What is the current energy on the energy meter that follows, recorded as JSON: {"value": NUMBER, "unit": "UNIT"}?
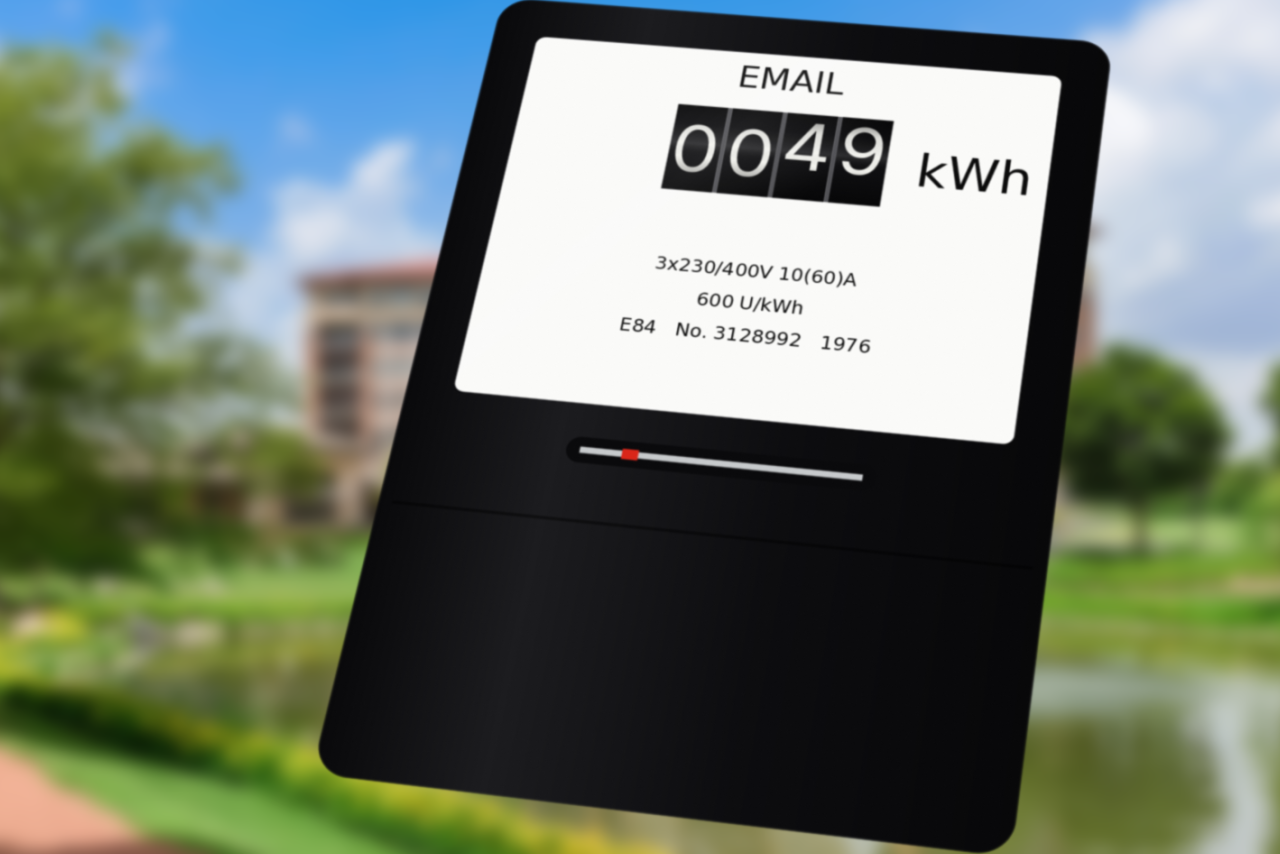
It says {"value": 49, "unit": "kWh"}
